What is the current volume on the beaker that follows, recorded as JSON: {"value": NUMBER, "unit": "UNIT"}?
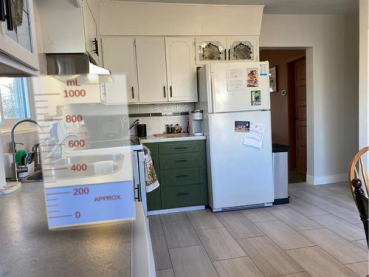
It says {"value": 250, "unit": "mL"}
